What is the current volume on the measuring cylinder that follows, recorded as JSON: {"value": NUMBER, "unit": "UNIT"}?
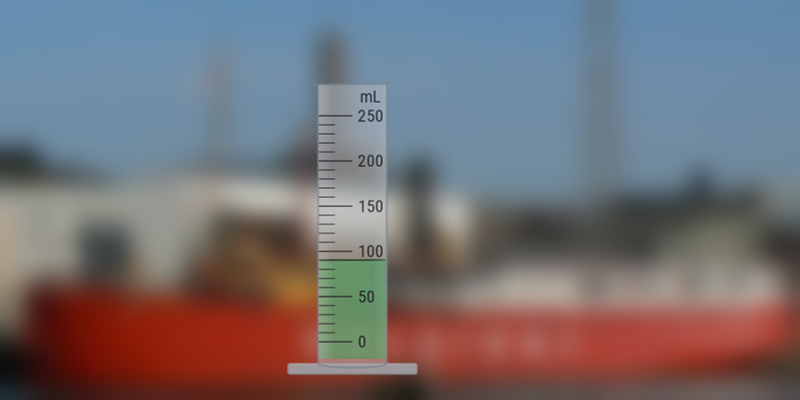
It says {"value": 90, "unit": "mL"}
